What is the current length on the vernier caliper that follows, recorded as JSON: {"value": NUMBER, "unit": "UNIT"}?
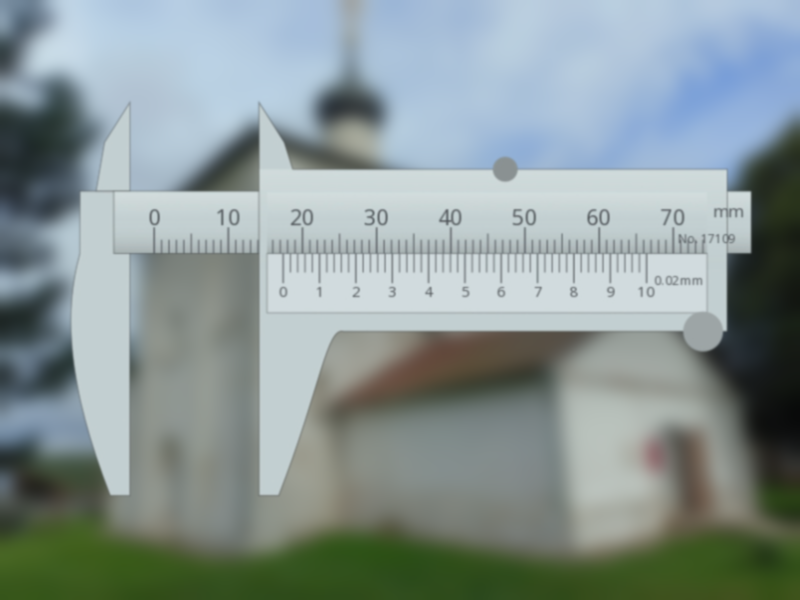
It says {"value": 17.4, "unit": "mm"}
